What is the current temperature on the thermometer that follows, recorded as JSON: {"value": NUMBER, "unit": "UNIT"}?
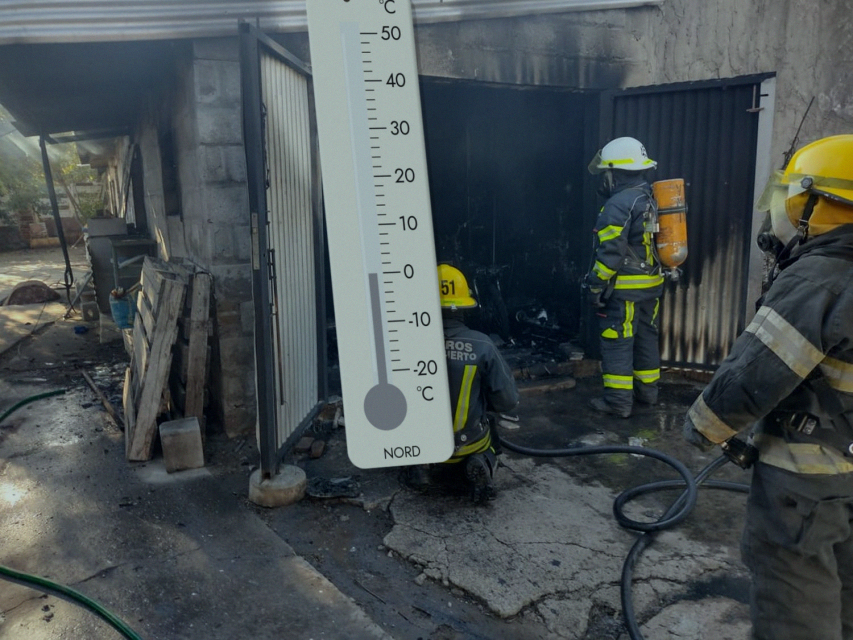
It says {"value": 0, "unit": "°C"}
